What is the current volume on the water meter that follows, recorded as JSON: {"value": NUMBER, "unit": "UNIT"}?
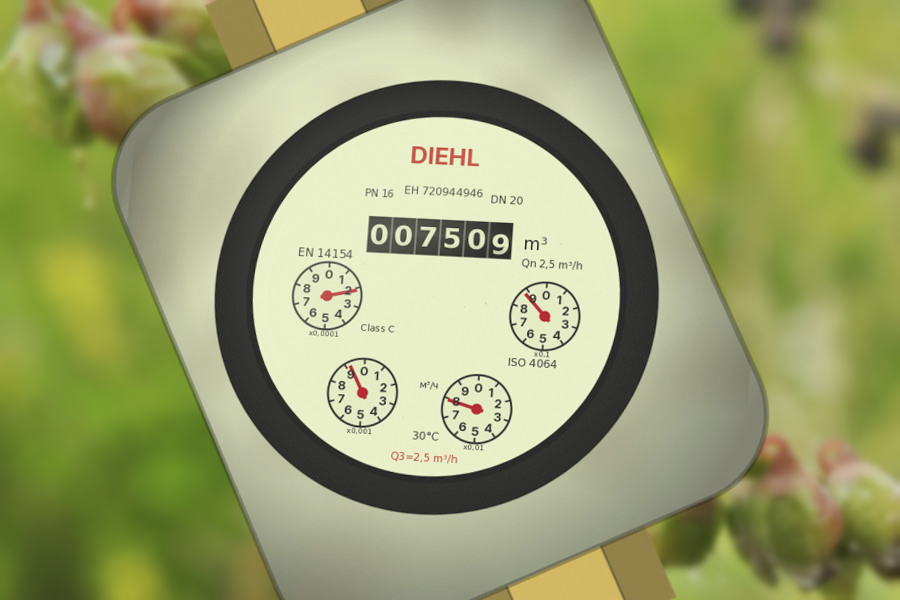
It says {"value": 7508.8792, "unit": "m³"}
